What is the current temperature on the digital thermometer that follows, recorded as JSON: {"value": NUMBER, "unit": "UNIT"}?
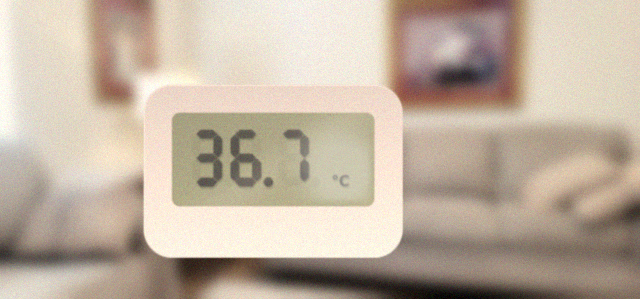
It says {"value": 36.7, "unit": "°C"}
